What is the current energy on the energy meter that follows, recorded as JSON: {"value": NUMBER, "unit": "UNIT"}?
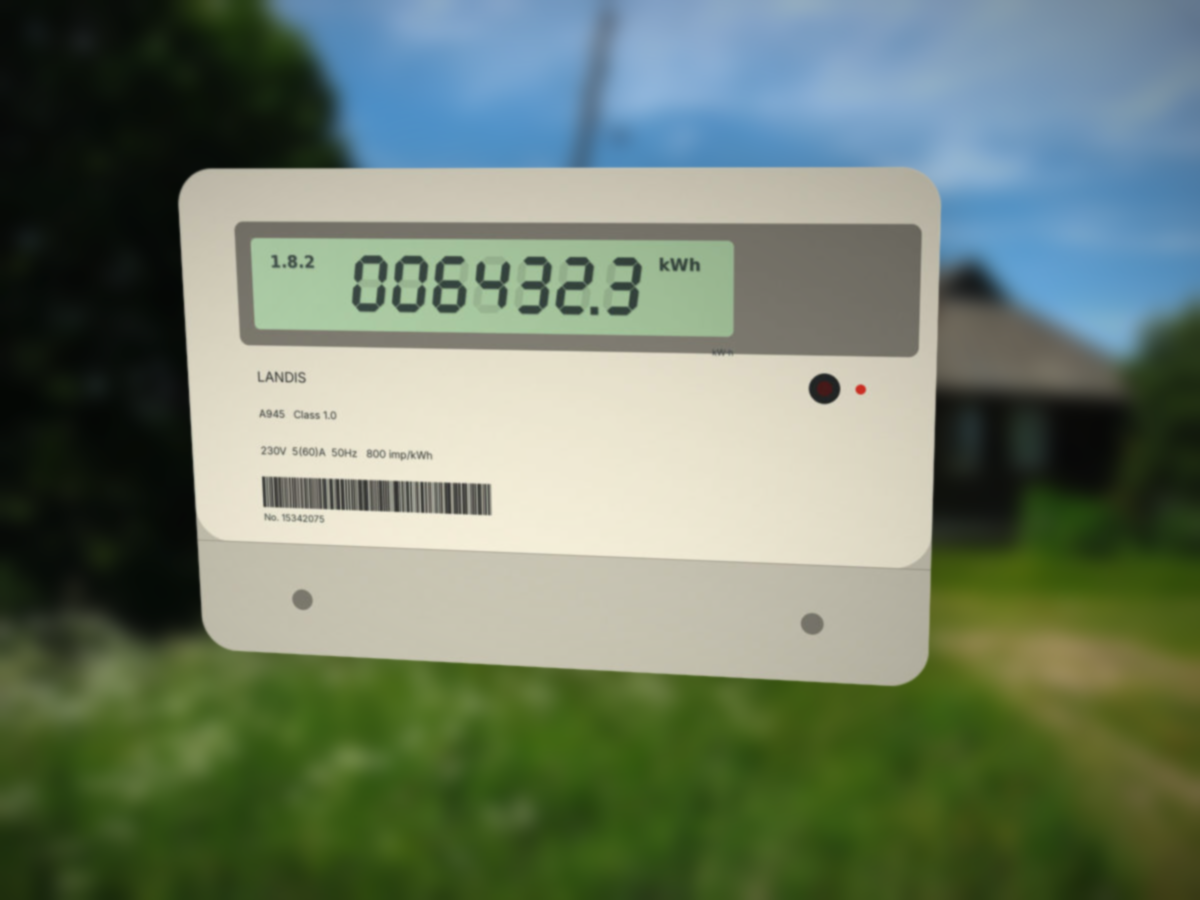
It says {"value": 6432.3, "unit": "kWh"}
